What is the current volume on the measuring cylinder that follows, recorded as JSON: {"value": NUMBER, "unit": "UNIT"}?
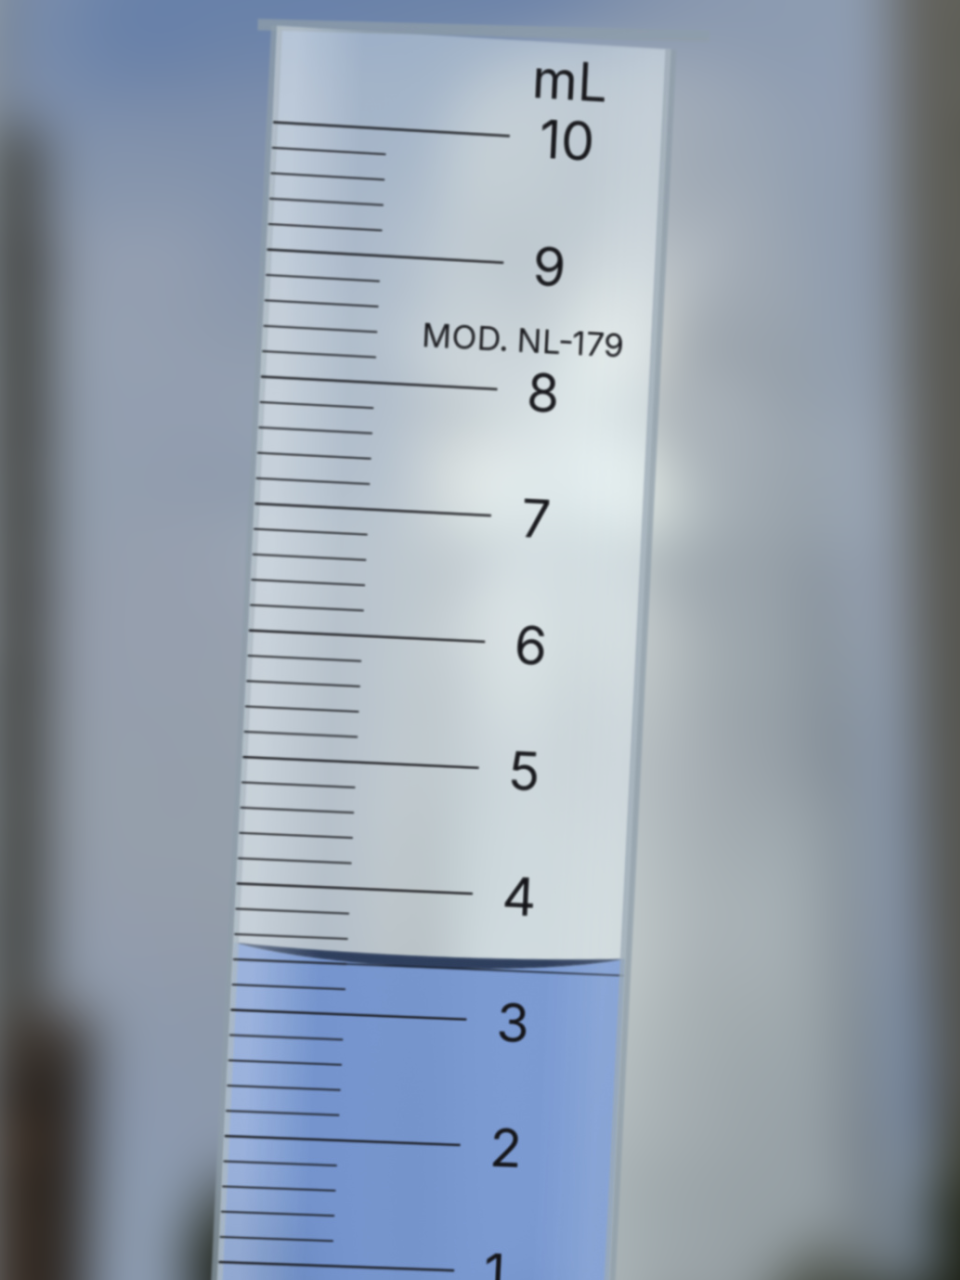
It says {"value": 3.4, "unit": "mL"}
